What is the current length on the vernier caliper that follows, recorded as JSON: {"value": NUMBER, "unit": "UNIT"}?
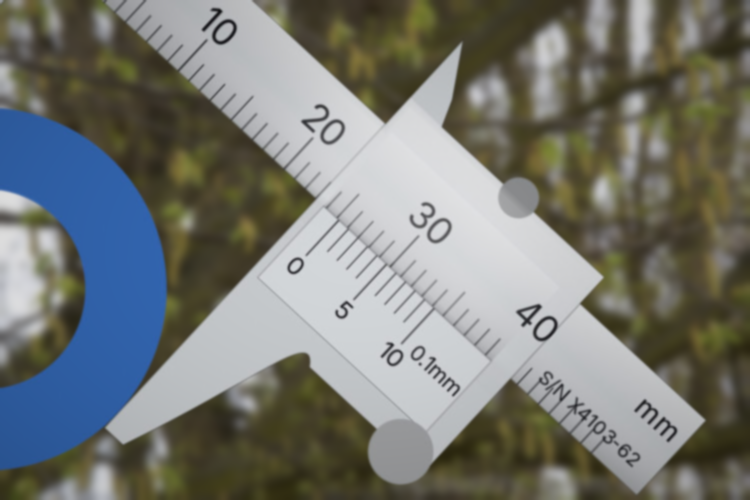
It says {"value": 25.2, "unit": "mm"}
